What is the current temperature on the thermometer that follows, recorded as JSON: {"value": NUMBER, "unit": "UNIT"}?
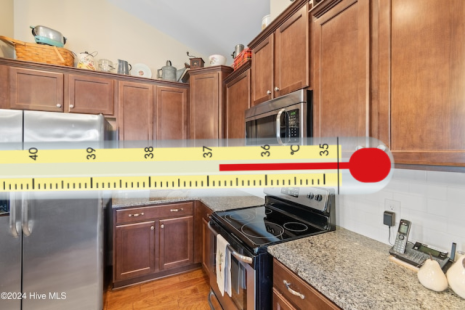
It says {"value": 36.8, "unit": "°C"}
